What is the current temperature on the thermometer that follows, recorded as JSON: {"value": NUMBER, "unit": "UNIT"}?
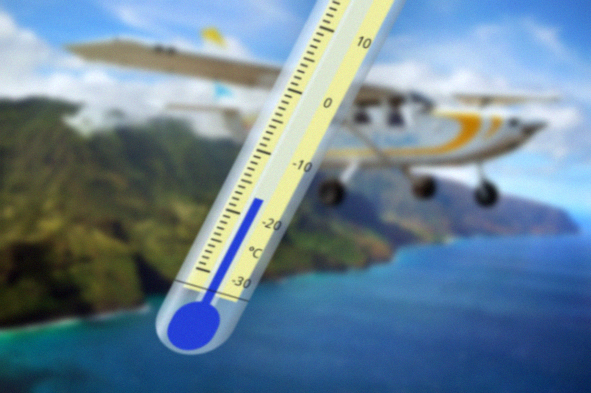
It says {"value": -17, "unit": "°C"}
